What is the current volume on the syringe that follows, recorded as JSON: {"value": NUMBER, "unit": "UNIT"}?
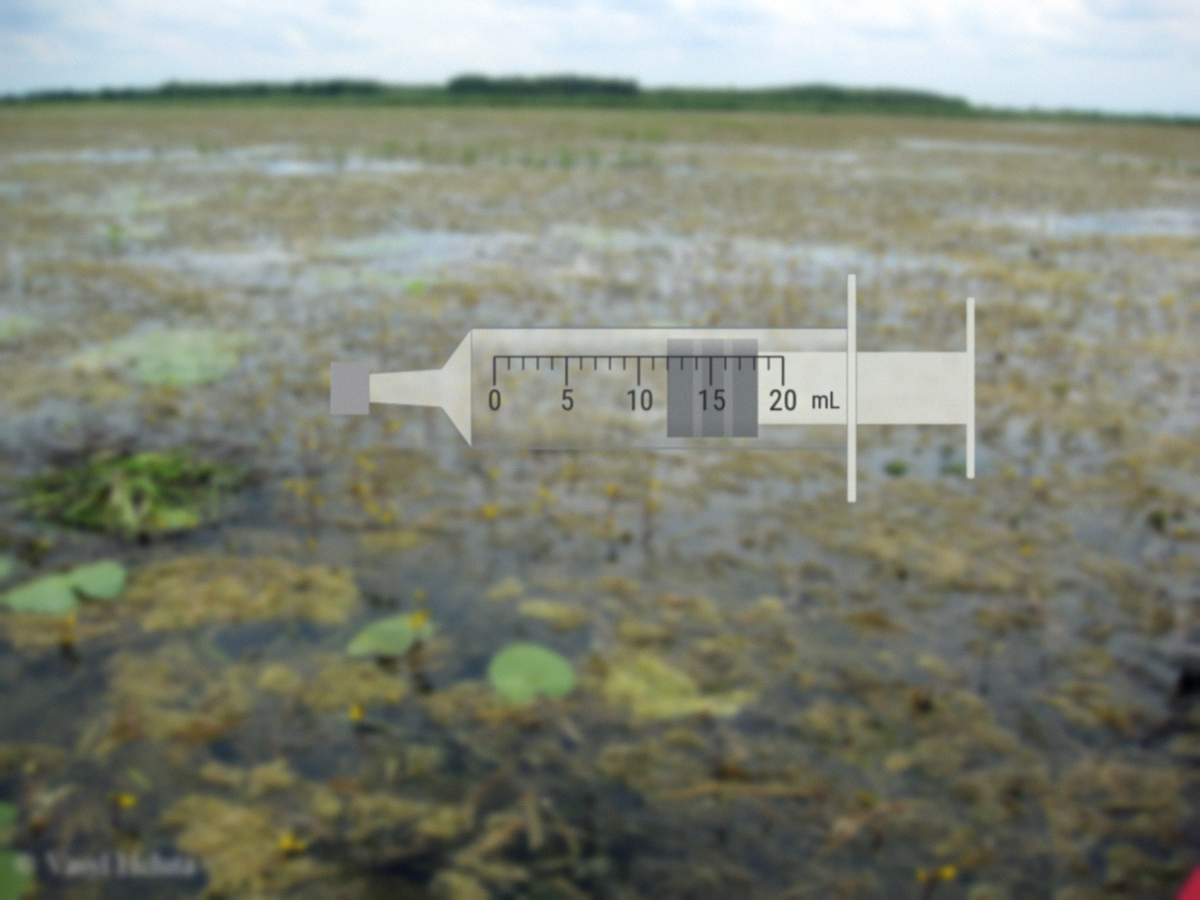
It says {"value": 12, "unit": "mL"}
